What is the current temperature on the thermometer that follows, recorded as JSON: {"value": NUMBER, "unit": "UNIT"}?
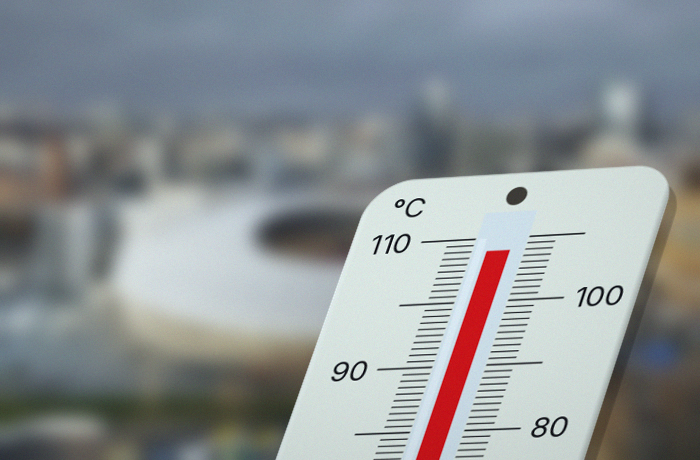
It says {"value": 108, "unit": "°C"}
